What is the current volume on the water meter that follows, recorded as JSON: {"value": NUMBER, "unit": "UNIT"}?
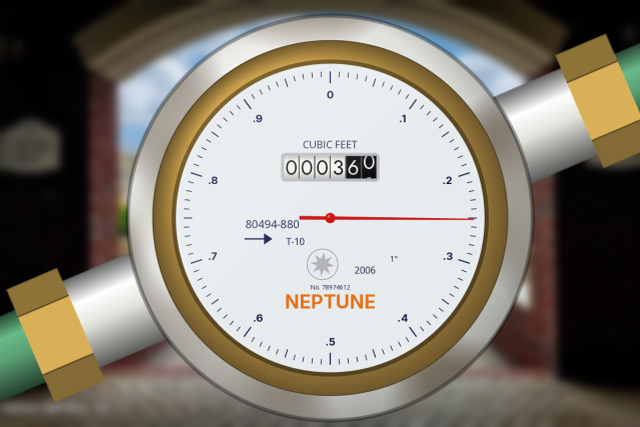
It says {"value": 360.25, "unit": "ft³"}
